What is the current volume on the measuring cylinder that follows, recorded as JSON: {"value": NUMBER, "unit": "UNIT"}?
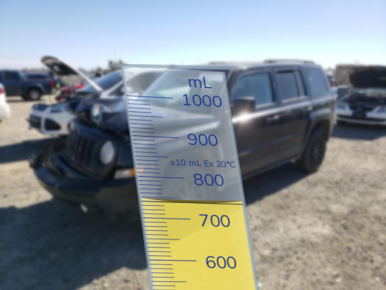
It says {"value": 740, "unit": "mL"}
